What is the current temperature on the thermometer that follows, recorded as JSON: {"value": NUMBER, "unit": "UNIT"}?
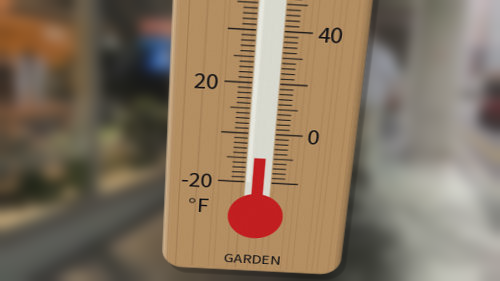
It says {"value": -10, "unit": "°F"}
